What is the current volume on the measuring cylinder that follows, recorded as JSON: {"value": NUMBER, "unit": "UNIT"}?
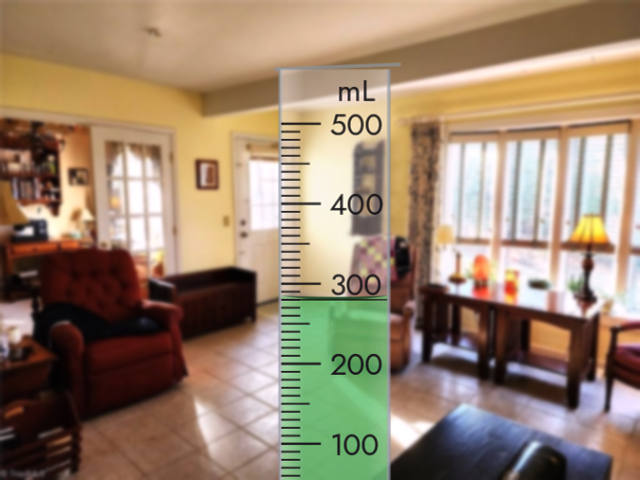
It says {"value": 280, "unit": "mL"}
